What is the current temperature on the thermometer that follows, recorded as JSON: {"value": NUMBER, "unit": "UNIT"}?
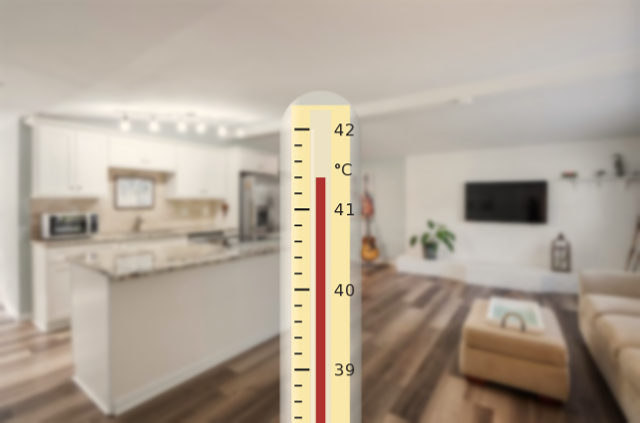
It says {"value": 41.4, "unit": "°C"}
